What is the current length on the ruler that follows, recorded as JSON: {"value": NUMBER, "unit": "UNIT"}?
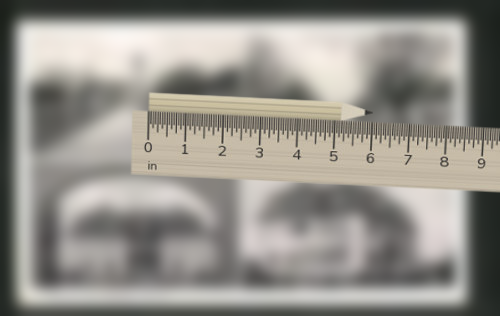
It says {"value": 6, "unit": "in"}
